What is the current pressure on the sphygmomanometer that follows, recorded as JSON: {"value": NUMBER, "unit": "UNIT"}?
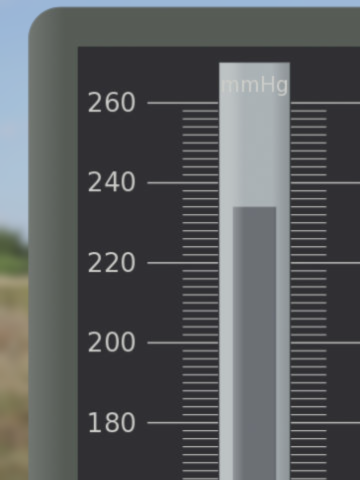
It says {"value": 234, "unit": "mmHg"}
